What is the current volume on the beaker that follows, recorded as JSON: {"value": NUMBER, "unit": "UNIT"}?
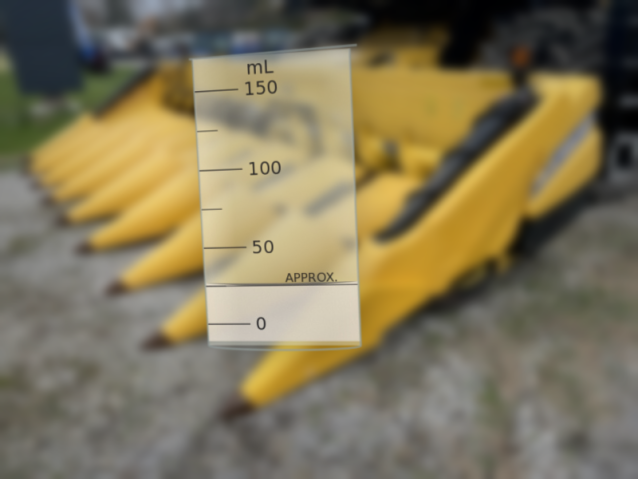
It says {"value": 25, "unit": "mL"}
